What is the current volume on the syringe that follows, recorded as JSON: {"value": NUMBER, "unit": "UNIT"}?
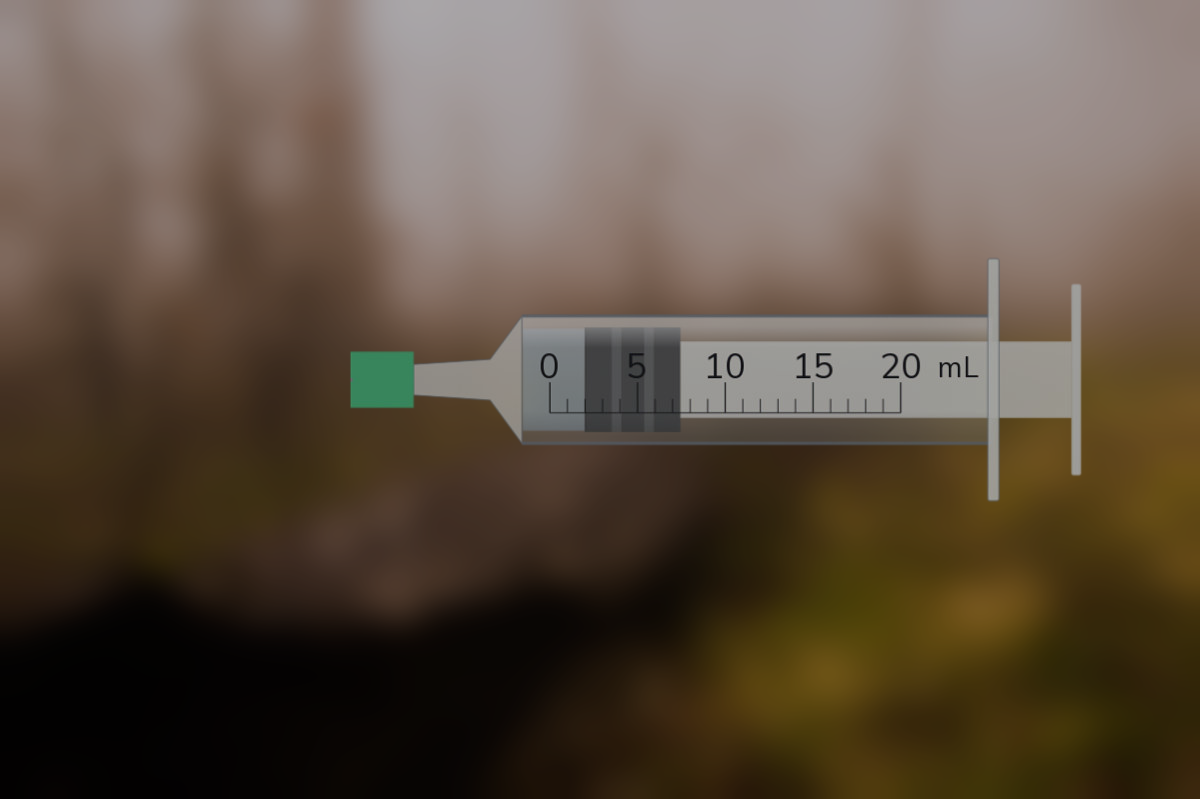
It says {"value": 2, "unit": "mL"}
